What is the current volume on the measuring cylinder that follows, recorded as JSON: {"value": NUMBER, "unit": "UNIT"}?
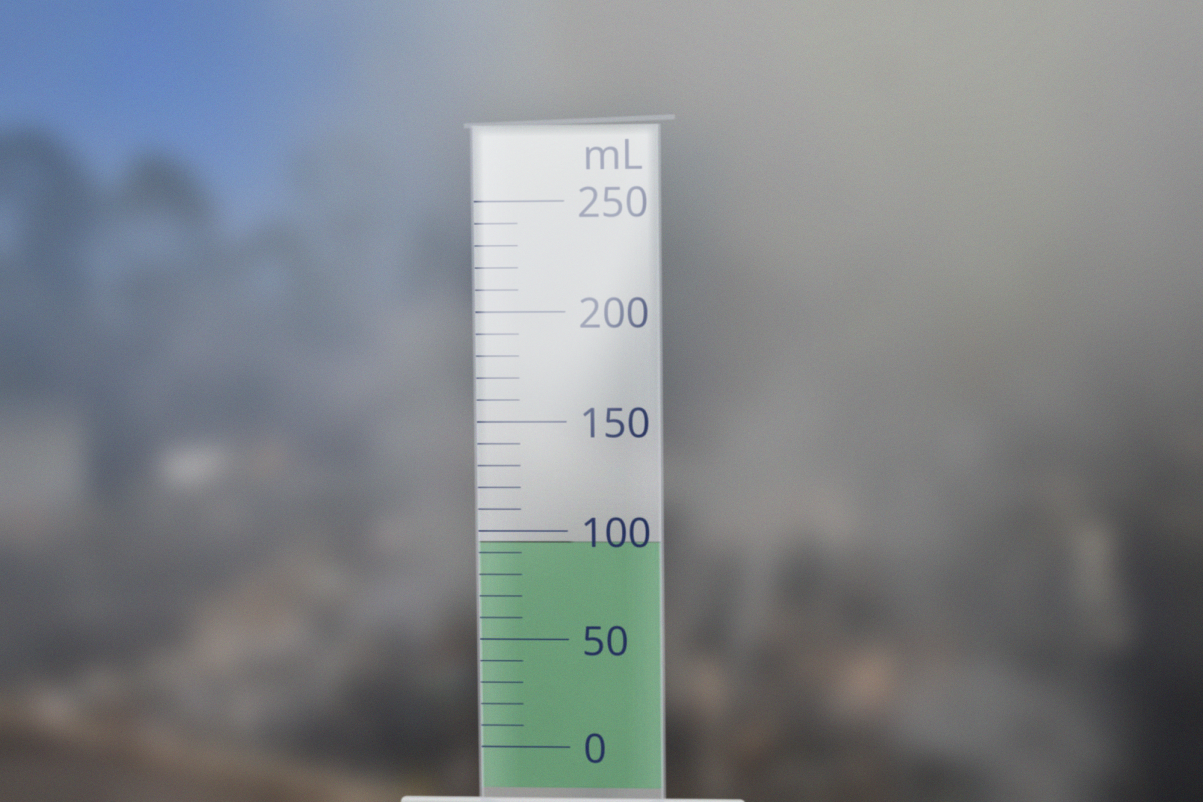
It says {"value": 95, "unit": "mL"}
